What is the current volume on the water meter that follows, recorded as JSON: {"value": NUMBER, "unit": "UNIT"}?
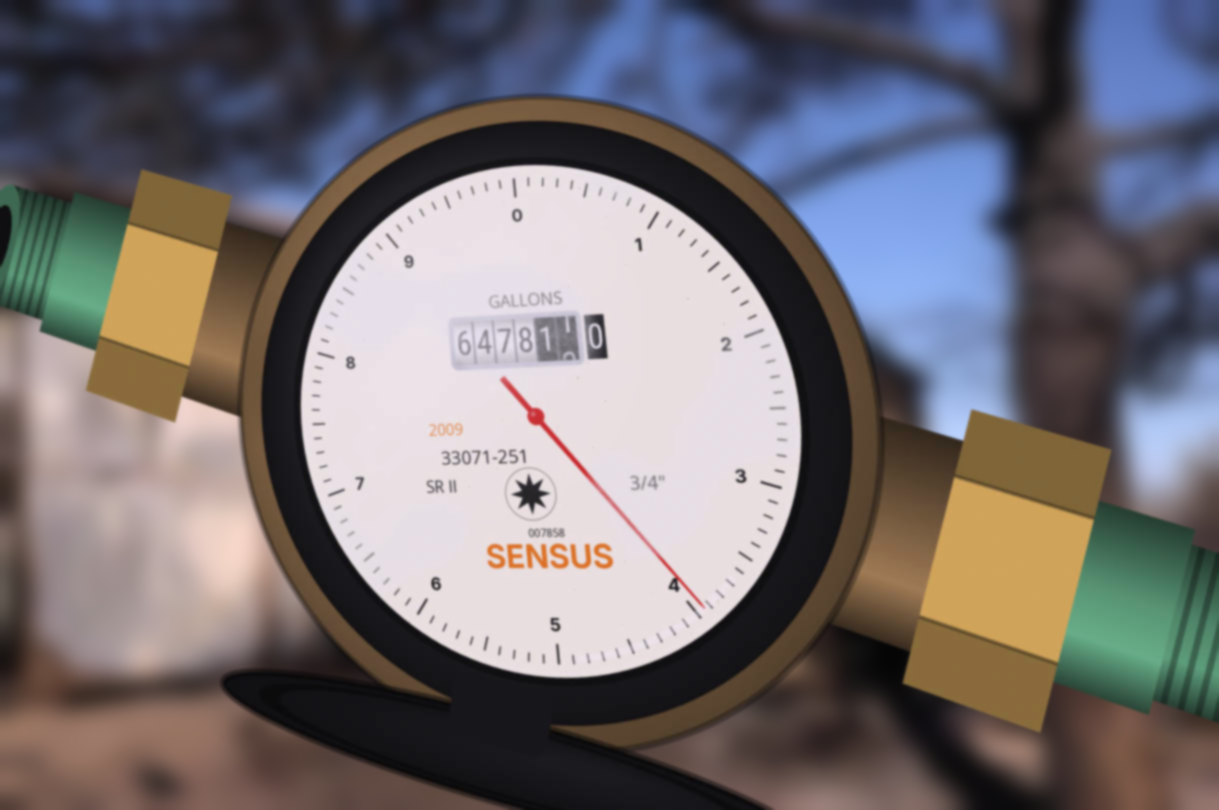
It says {"value": 6478113.9, "unit": "gal"}
